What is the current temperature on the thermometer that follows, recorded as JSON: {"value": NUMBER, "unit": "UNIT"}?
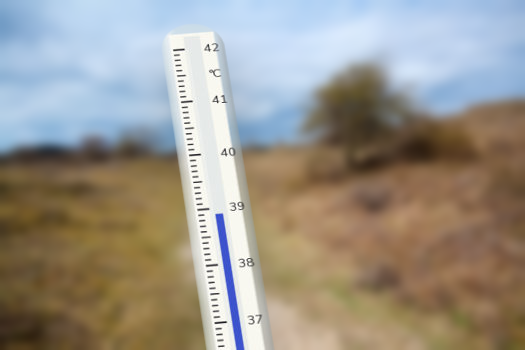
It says {"value": 38.9, "unit": "°C"}
